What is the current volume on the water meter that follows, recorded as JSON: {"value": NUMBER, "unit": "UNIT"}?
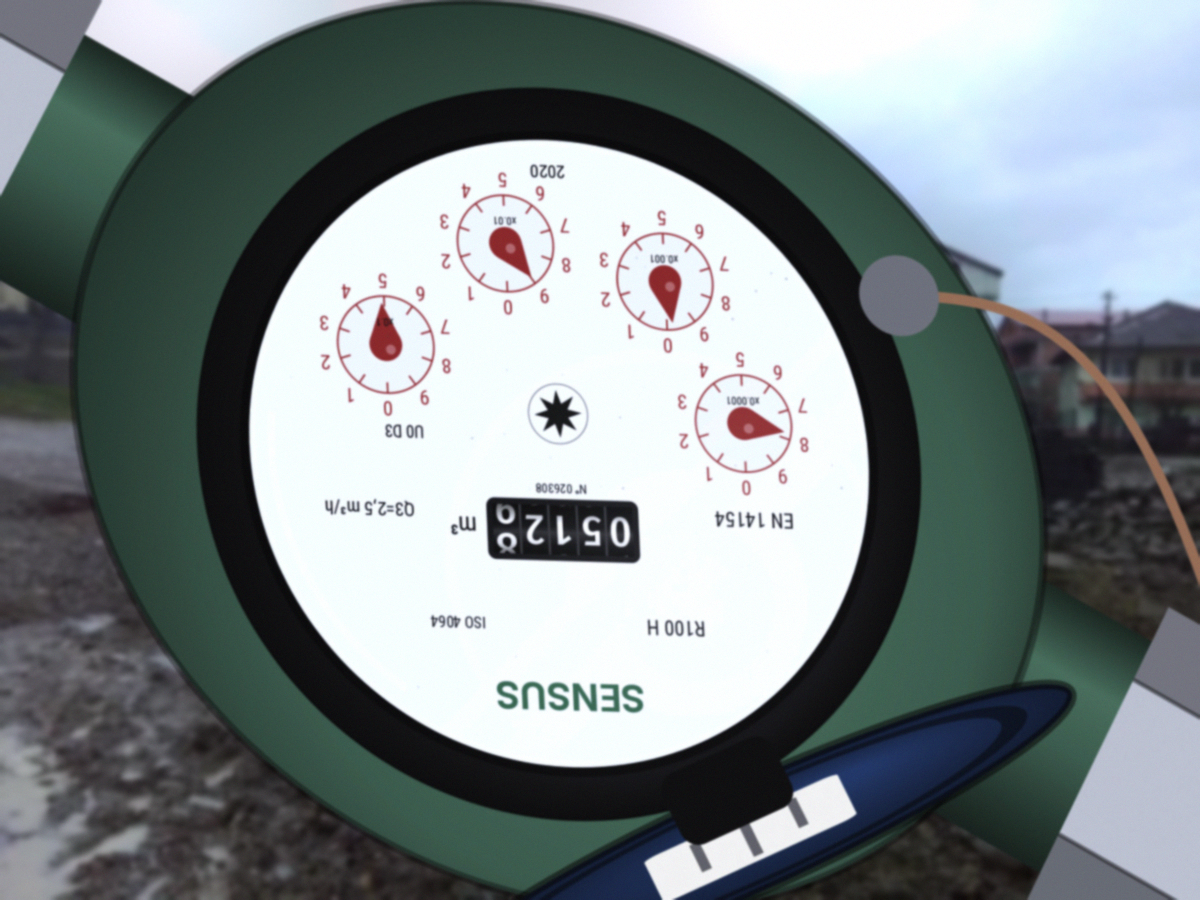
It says {"value": 5128.4897, "unit": "m³"}
